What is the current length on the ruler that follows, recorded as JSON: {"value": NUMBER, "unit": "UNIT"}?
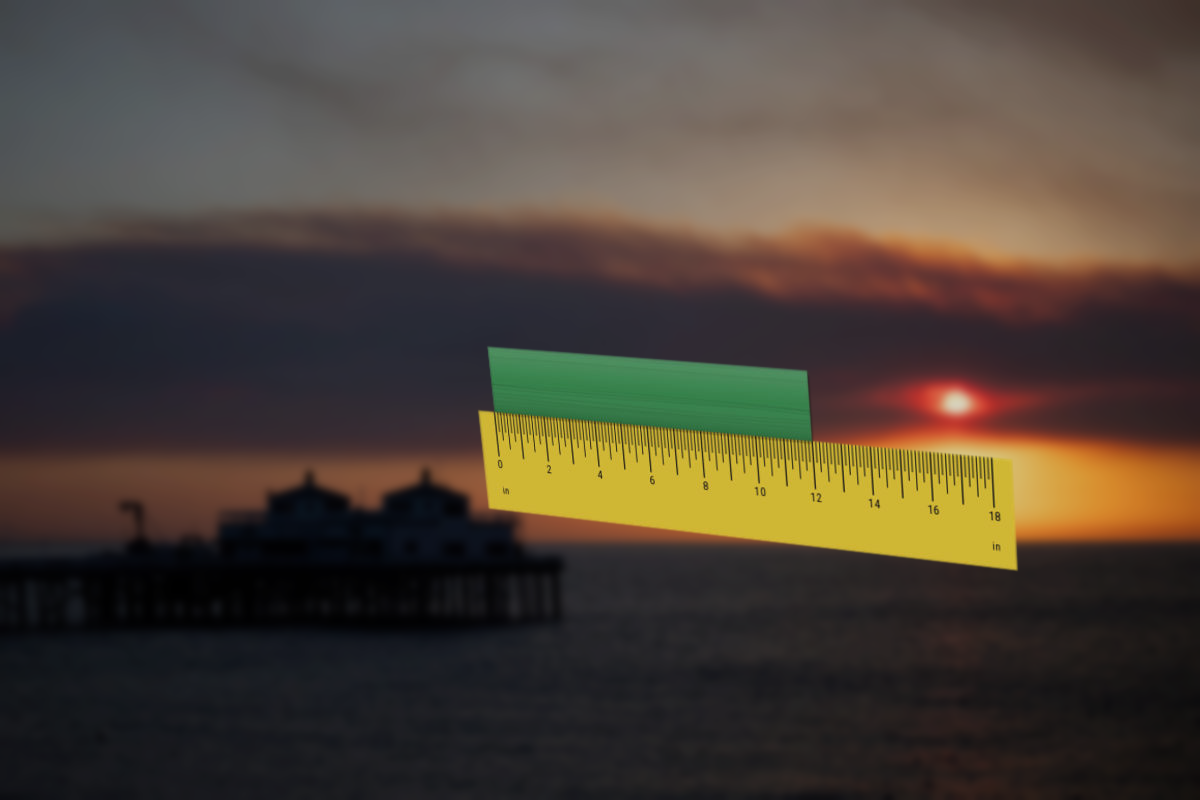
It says {"value": 12, "unit": "in"}
